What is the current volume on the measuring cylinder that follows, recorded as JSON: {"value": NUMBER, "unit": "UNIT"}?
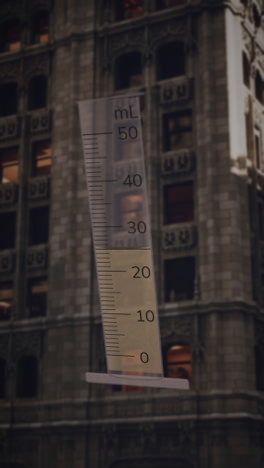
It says {"value": 25, "unit": "mL"}
